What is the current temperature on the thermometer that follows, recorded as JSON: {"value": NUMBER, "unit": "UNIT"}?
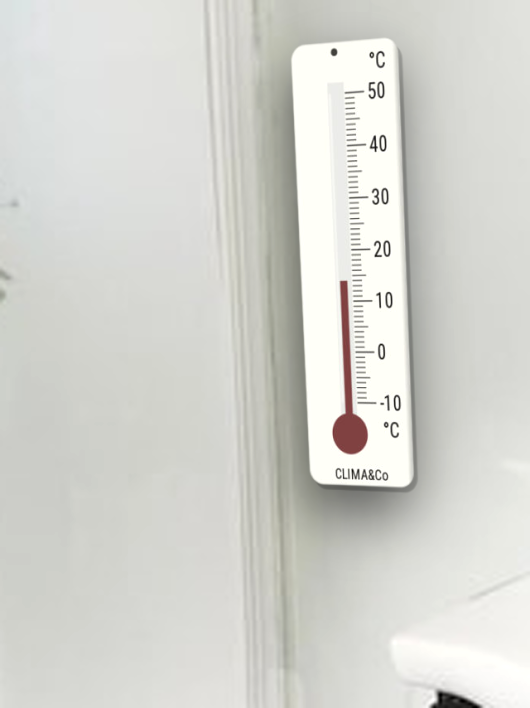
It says {"value": 14, "unit": "°C"}
